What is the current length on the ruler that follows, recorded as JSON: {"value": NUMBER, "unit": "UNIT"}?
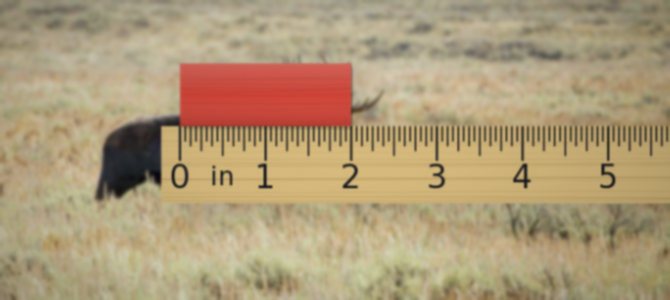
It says {"value": 2, "unit": "in"}
